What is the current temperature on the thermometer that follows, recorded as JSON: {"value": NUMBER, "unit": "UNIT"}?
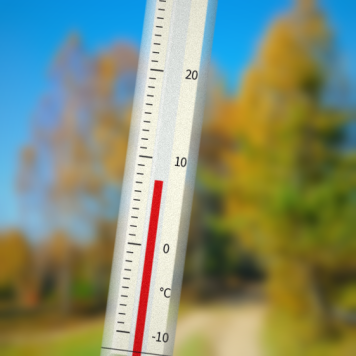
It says {"value": 7.5, "unit": "°C"}
